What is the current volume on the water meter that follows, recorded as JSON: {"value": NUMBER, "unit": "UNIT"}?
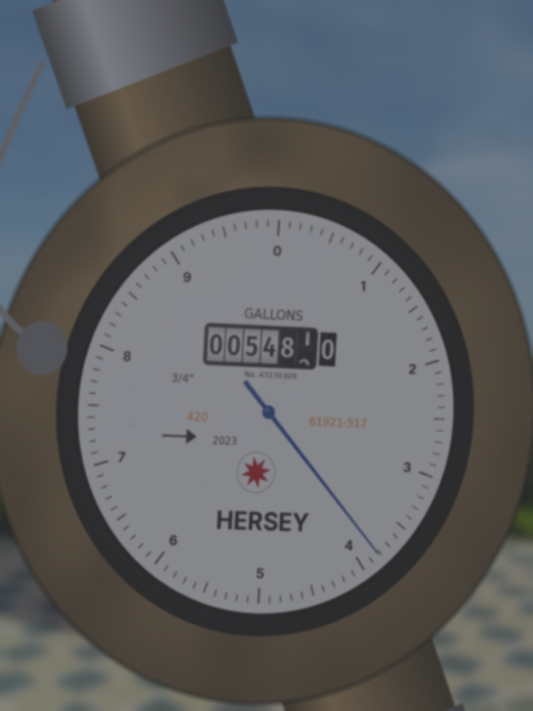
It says {"value": 54813.8, "unit": "gal"}
